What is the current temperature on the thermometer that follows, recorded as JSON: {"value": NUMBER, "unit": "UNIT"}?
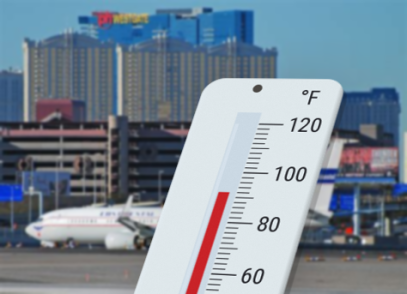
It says {"value": 92, "unit": "°F"}
